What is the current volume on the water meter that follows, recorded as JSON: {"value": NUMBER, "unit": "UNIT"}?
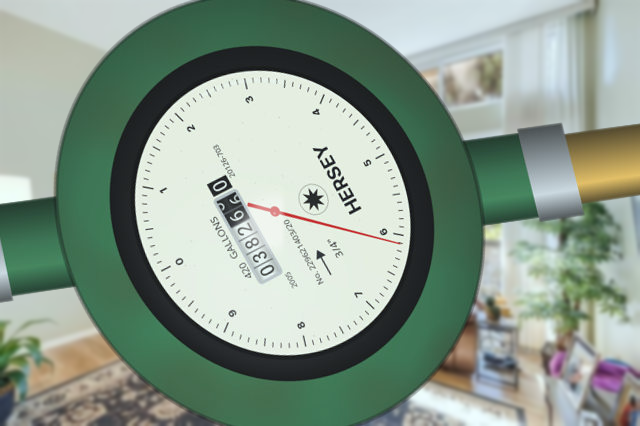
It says {"value": 382656.1, "unit": "gal"}
